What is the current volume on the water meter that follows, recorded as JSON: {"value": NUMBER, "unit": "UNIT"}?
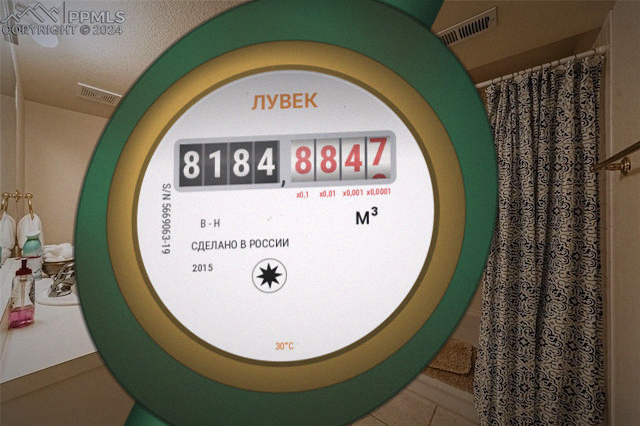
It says {"value": 8184.8847, "unit": "m³"}
